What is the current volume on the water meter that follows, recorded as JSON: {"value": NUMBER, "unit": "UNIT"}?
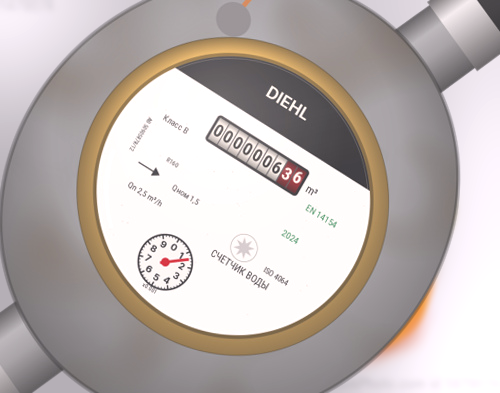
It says {"value": 6.361, "unit": "m³"}
